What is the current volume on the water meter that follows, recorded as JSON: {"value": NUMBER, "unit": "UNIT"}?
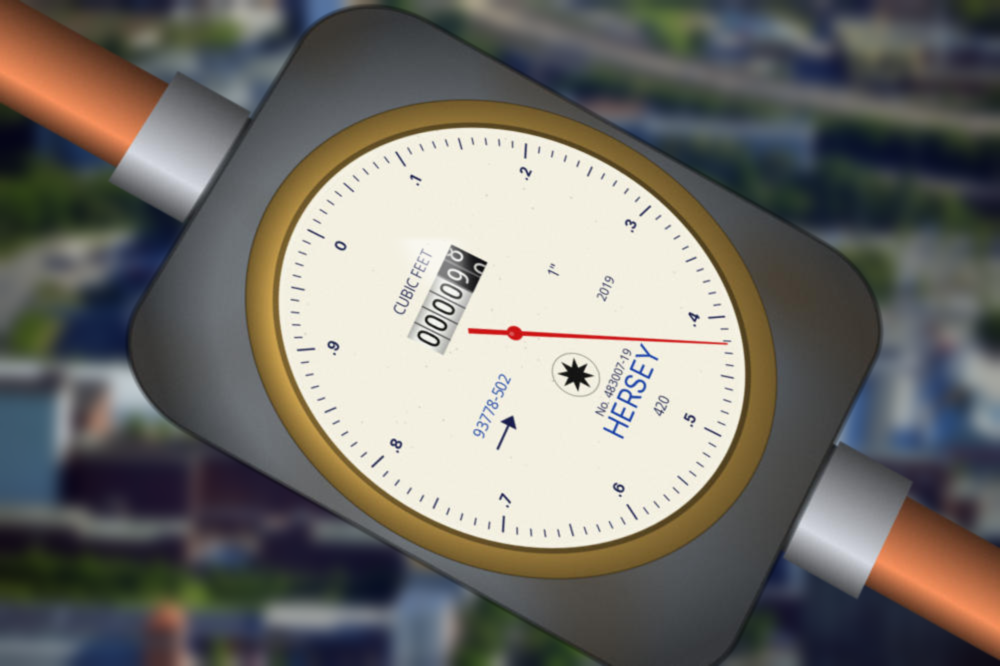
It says {"value": 98.42, "unit": "ft³"}
